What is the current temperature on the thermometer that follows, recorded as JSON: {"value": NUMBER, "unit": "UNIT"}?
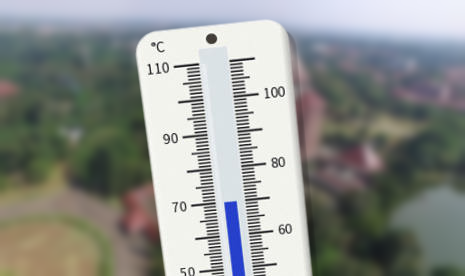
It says {"value": 70, "unit": "°C"}
